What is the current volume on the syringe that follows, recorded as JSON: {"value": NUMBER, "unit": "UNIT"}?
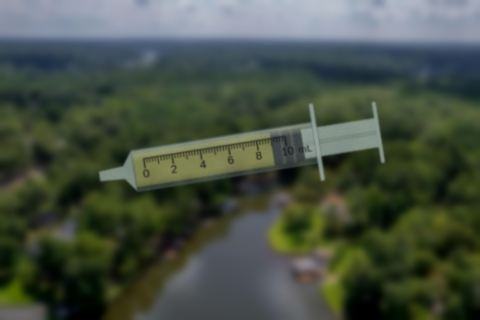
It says {"value": 9, "unit": "mL"}
